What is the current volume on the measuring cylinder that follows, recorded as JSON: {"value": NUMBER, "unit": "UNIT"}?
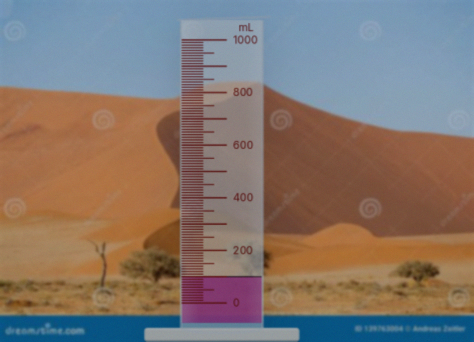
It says {"value": 100, "unit": "mL"}
